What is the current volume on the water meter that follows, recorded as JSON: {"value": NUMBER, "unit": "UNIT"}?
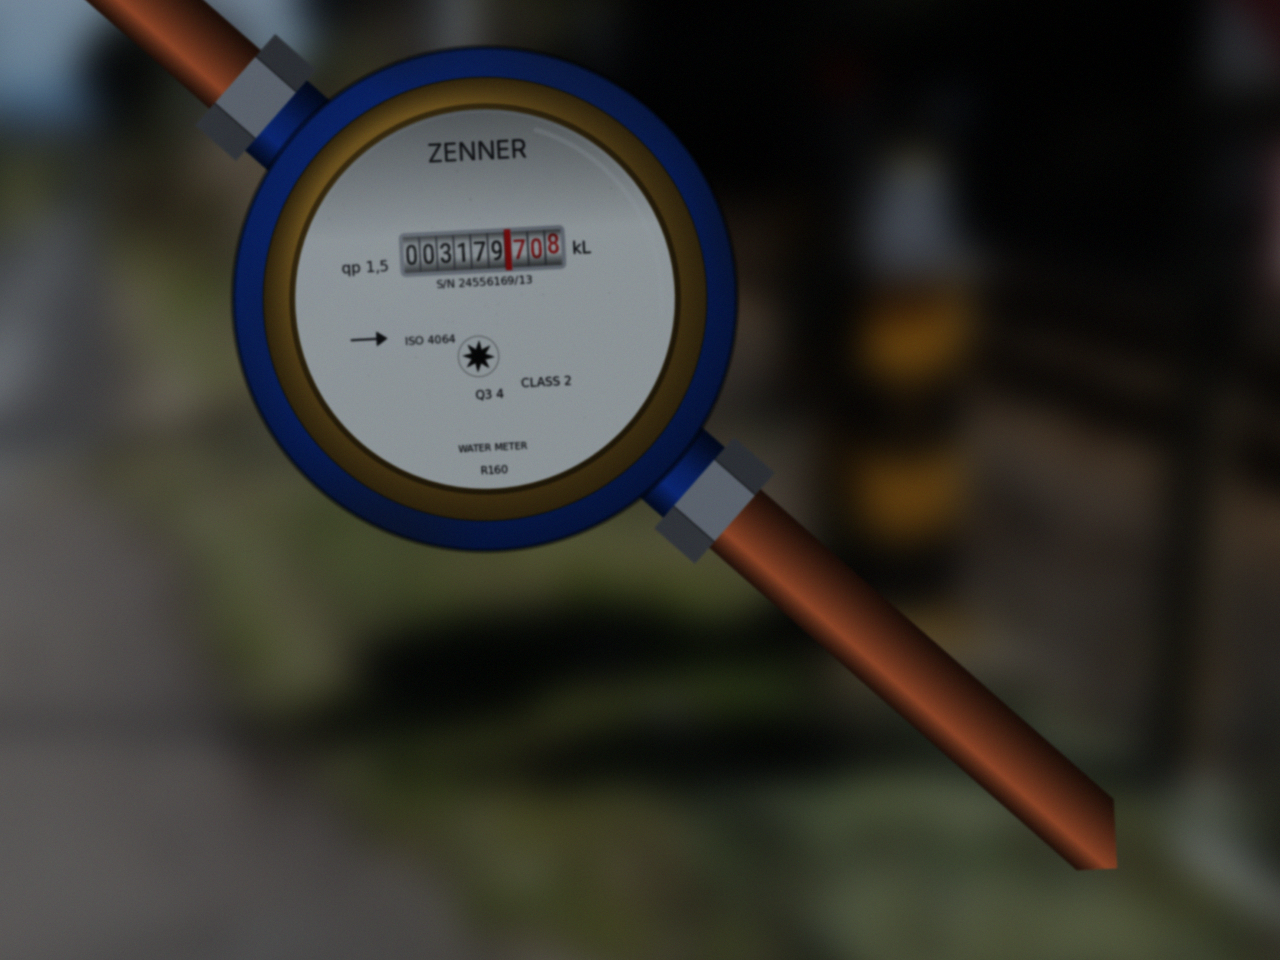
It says {"value": 3179.708, "unit": "kL"}
